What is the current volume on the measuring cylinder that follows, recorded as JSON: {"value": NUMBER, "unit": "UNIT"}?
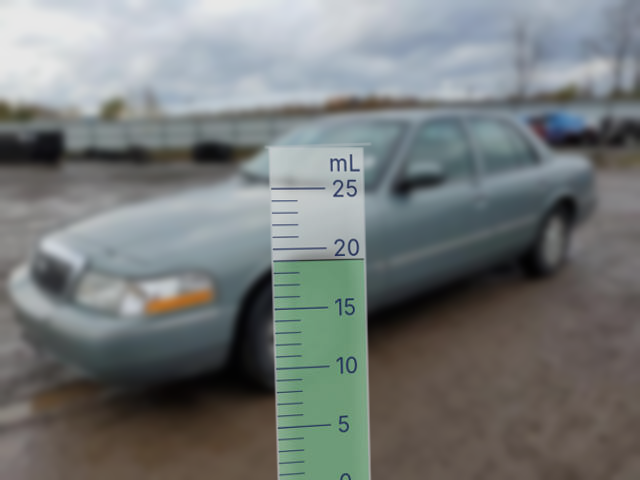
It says {"value": 19, "unit": "mL"}
